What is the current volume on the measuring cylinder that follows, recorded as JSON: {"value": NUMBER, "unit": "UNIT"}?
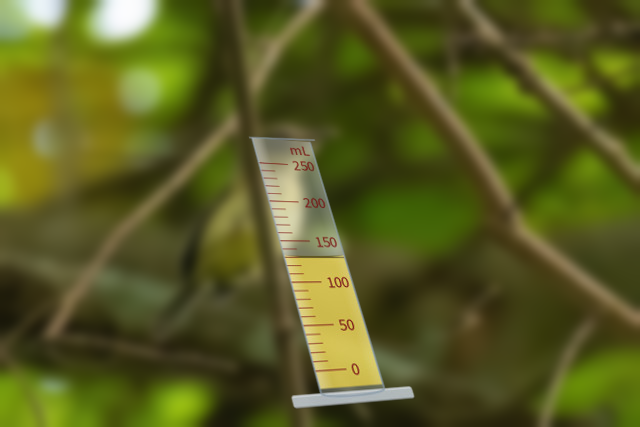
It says {"value": 130, "unit": "mL"}
